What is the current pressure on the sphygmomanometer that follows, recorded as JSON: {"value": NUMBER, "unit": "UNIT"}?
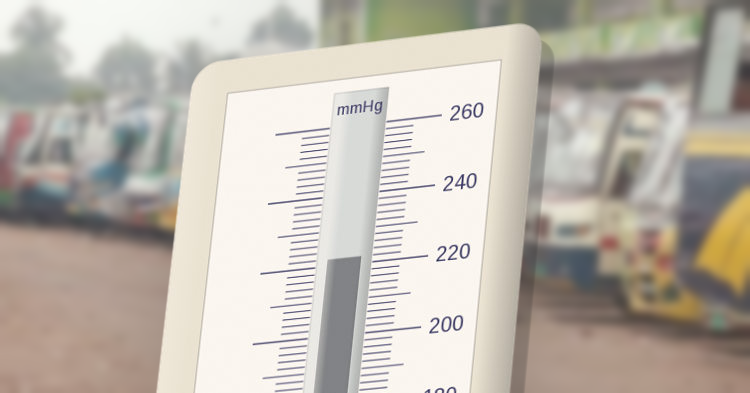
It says {"value": 222, "unit": "mmHg"}
